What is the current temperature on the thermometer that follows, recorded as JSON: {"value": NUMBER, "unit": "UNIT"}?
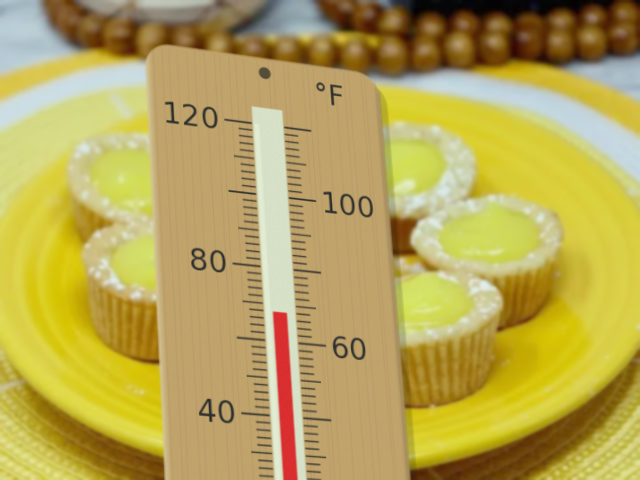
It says {"value": 68, "unit": "°F"}
